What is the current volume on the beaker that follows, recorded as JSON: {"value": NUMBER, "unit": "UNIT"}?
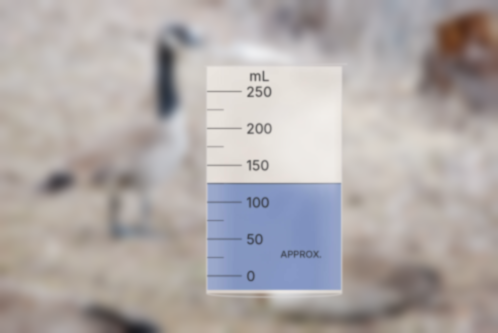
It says {"value": 125, "unit": "mL"}
